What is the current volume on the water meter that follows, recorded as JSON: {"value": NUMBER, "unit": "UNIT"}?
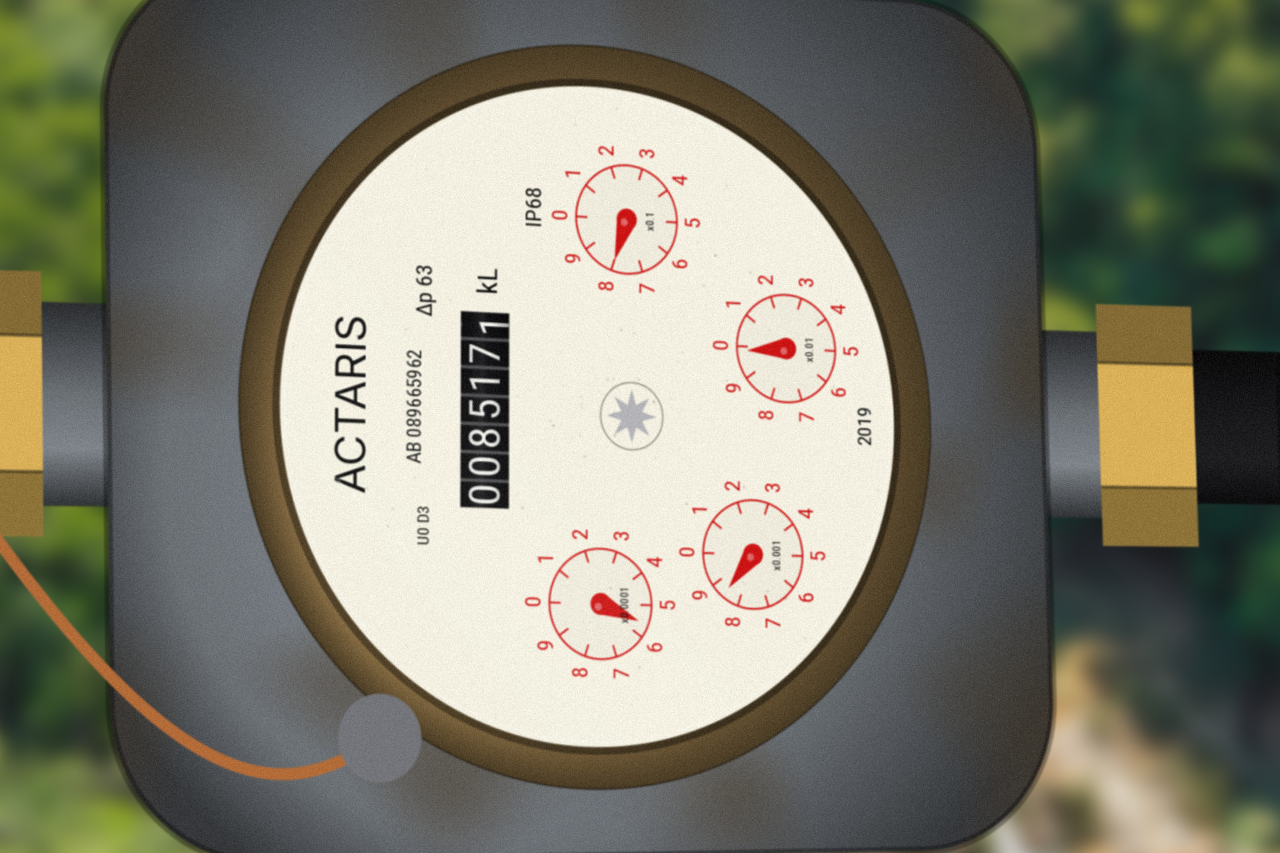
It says {"value": 85170.7985, "unit": "kL"}
